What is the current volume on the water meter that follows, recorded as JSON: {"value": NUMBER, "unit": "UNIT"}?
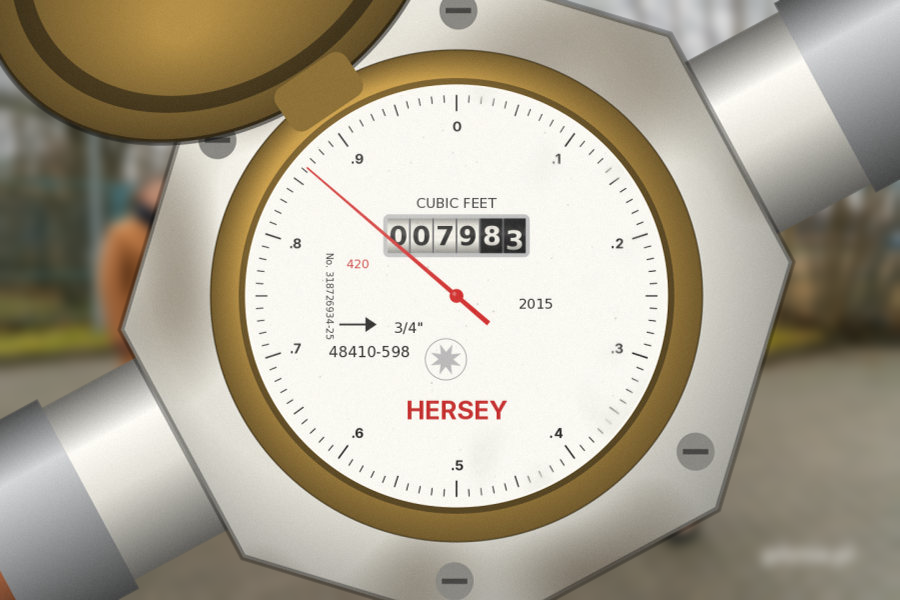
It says {"value": 7982.86, "unit": "ft³"}
